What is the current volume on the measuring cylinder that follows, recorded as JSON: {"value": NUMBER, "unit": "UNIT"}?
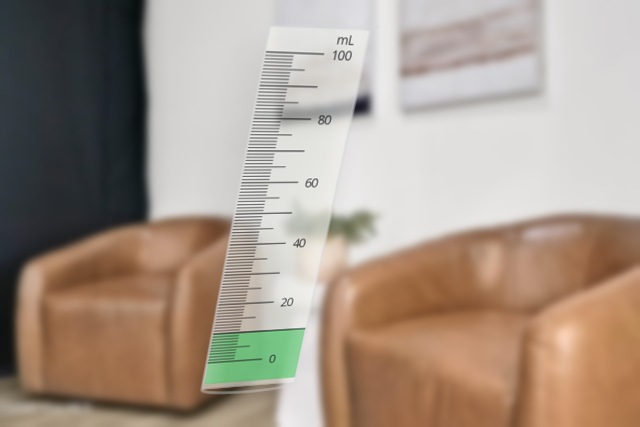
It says {"value": 10, "unit": "mL"}
